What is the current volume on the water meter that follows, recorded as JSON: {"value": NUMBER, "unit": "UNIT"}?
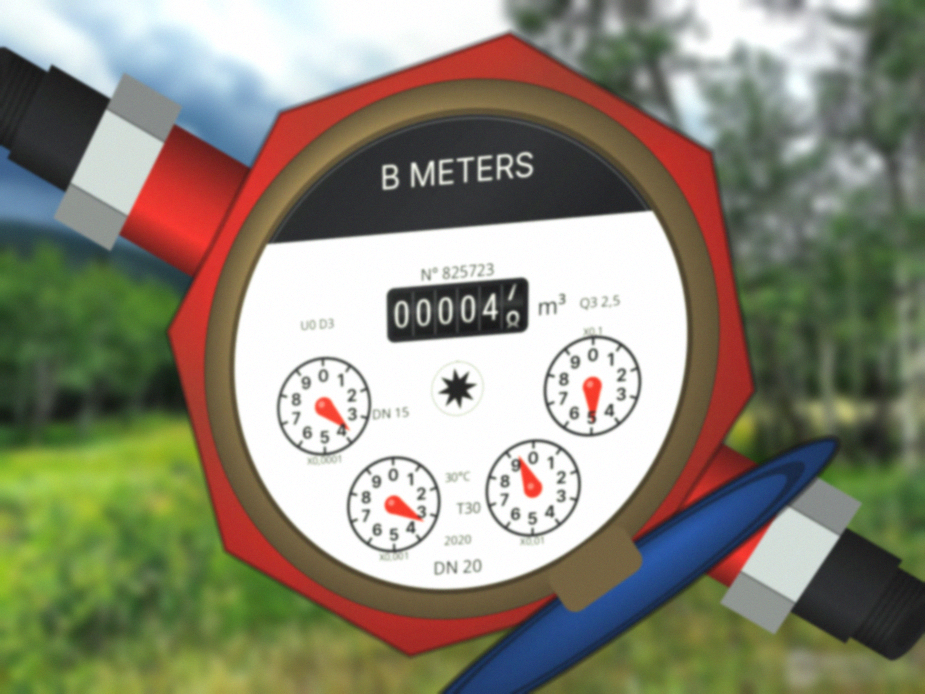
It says {"value": 47.4933, "unit": "m³"}
